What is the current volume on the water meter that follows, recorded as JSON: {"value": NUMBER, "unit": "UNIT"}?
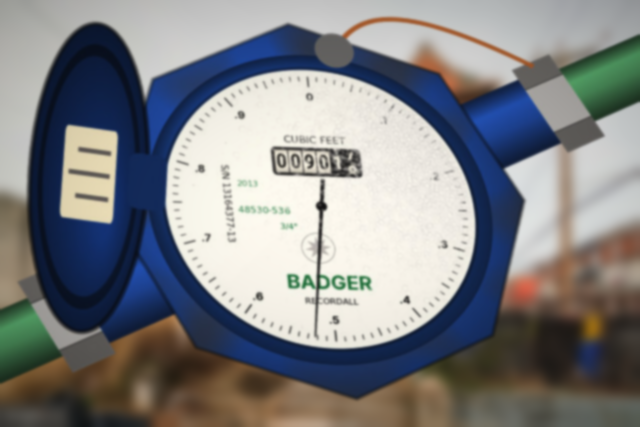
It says {"value": 9017.52, "unit": "ft³"}
